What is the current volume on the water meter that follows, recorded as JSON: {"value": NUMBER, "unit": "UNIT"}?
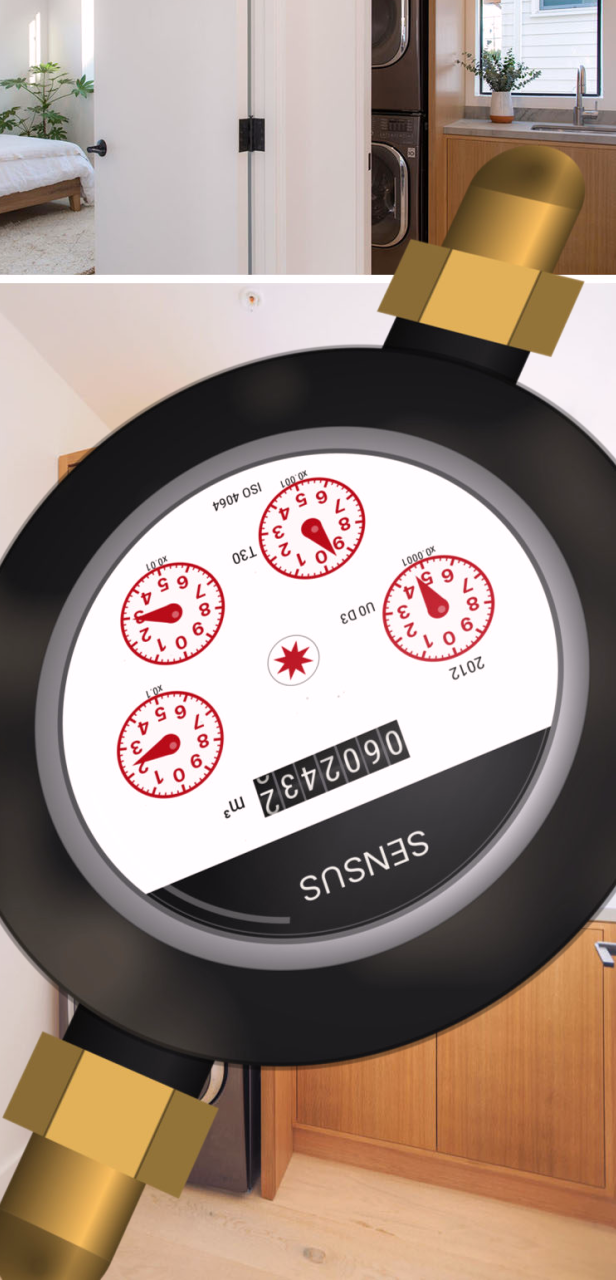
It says {"value": 602432.2294, "unit": "m³"}
